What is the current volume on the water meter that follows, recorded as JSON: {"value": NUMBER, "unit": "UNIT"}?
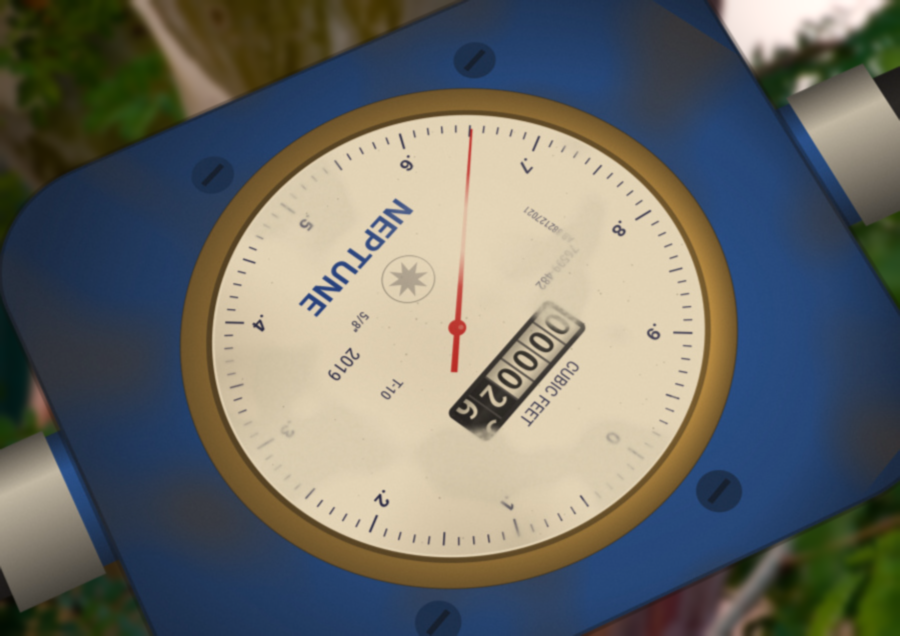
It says {"value": 25.65, "unit": "ft³"}
